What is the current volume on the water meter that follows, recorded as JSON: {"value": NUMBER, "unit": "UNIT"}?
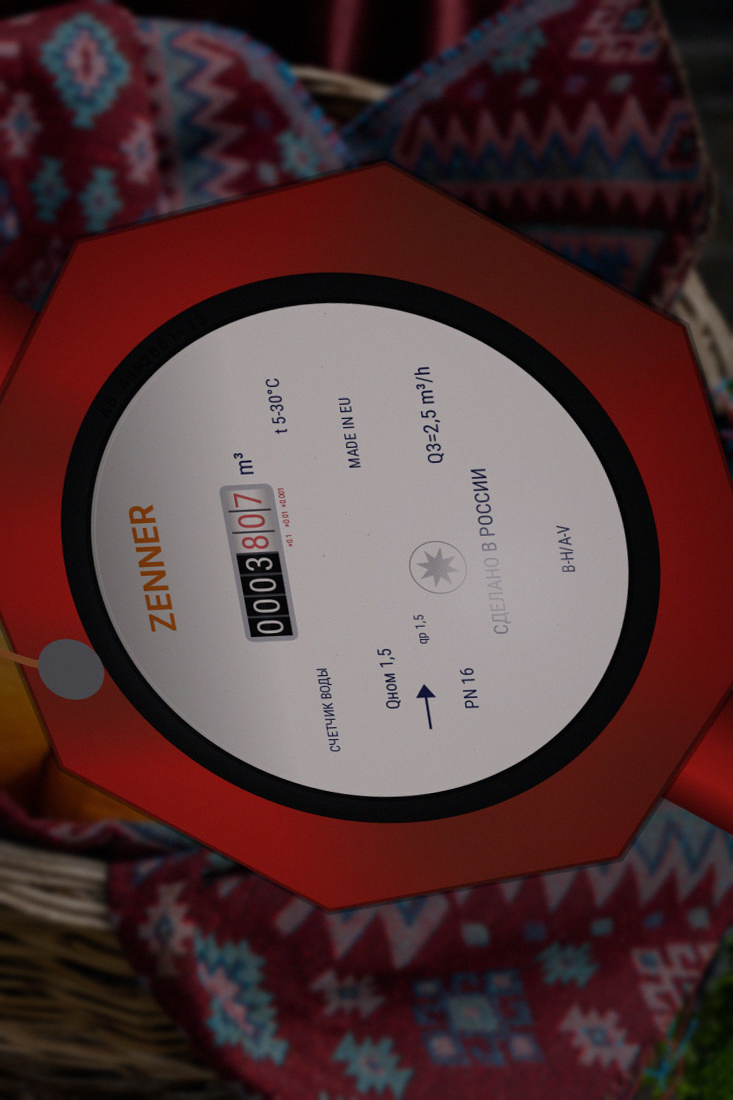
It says {"value": 3.807, "unit": "m³"}
